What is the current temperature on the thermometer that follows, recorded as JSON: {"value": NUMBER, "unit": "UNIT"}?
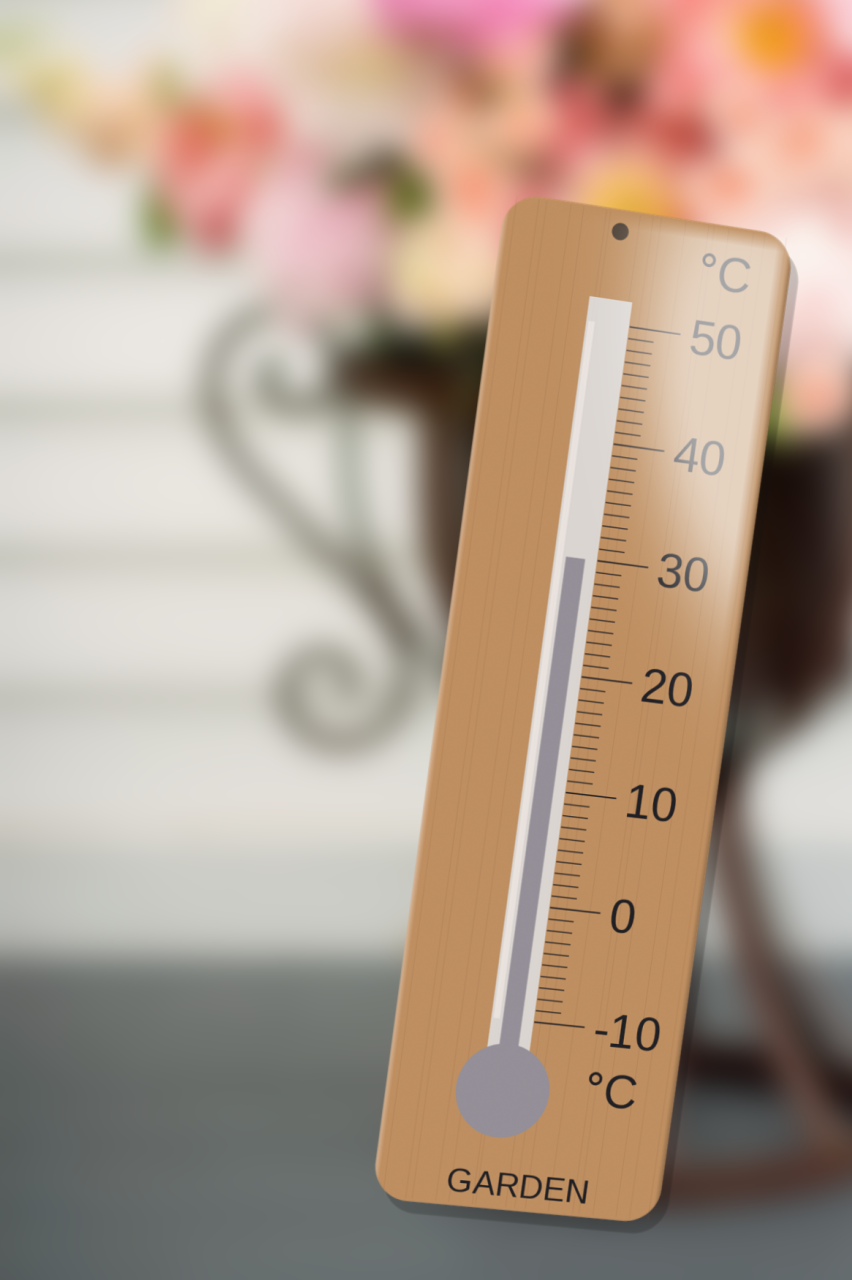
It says {"value": 30, "unit": "°C"}
